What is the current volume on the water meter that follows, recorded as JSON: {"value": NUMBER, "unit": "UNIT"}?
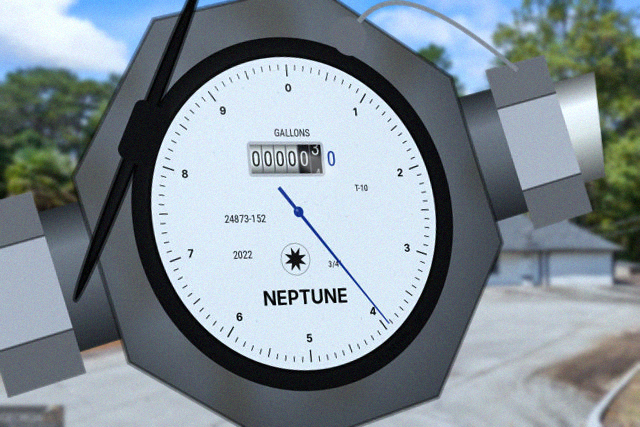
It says {"value": 33.9, "unit": "gal"}
